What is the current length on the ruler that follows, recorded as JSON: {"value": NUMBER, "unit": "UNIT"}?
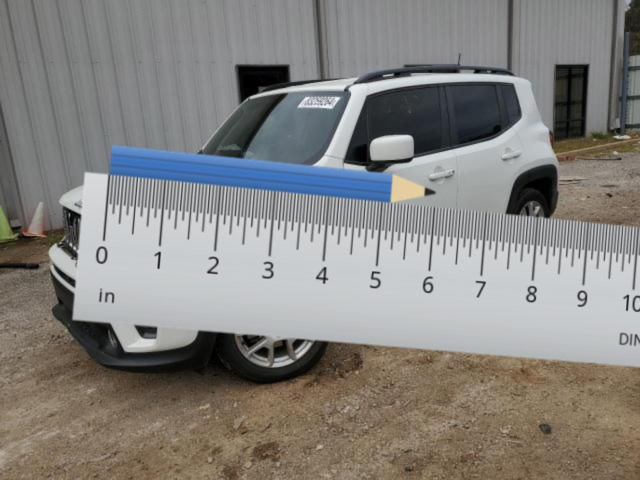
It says {"value": 6, "unit": "in"}
